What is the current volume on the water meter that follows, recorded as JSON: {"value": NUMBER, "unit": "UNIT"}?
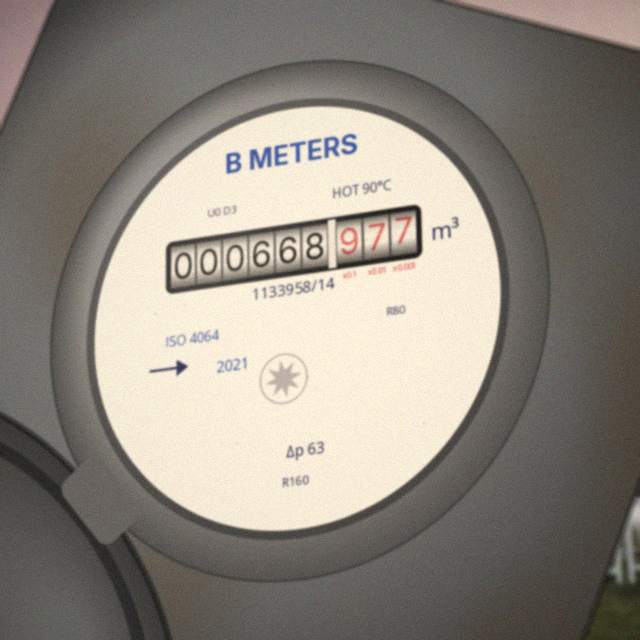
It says {"value": 668.977, "unit": "m³"}
